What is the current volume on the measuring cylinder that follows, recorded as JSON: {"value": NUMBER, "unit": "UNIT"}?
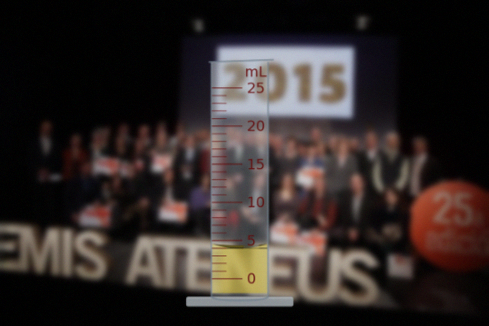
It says {"value": 4, "unit": "mL"}
